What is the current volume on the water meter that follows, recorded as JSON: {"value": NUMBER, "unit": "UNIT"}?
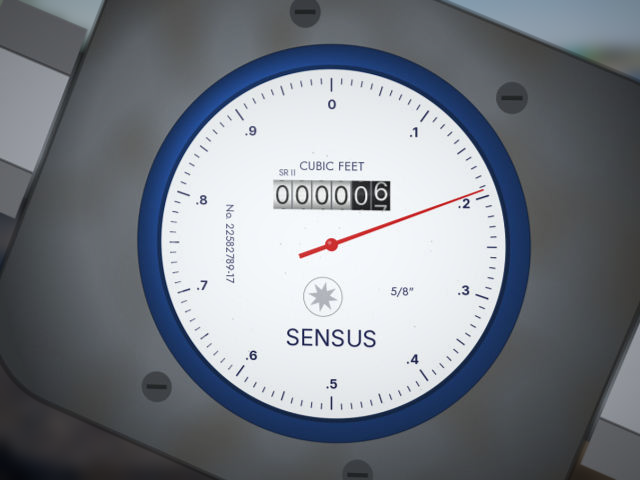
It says {"value": 6.19, "unit": "ft³"}
